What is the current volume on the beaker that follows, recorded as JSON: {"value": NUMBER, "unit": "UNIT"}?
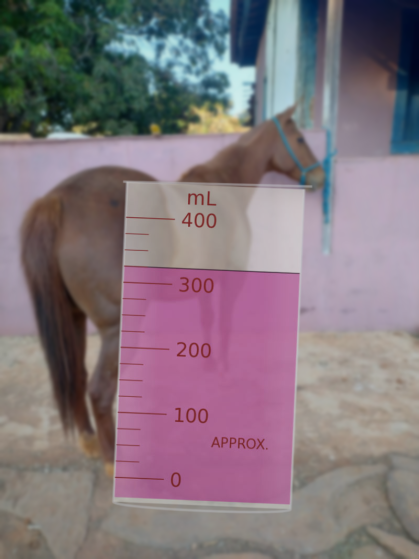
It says {"value": 325, "unit": "mL"}
